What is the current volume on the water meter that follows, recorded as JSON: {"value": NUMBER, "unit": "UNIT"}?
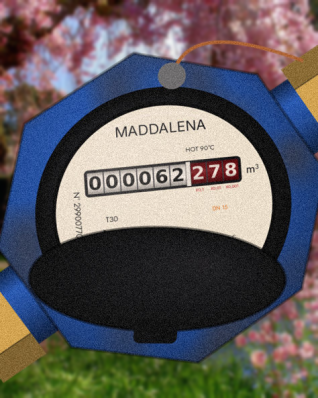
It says {"value": 62.278, "unit": "m³"}
